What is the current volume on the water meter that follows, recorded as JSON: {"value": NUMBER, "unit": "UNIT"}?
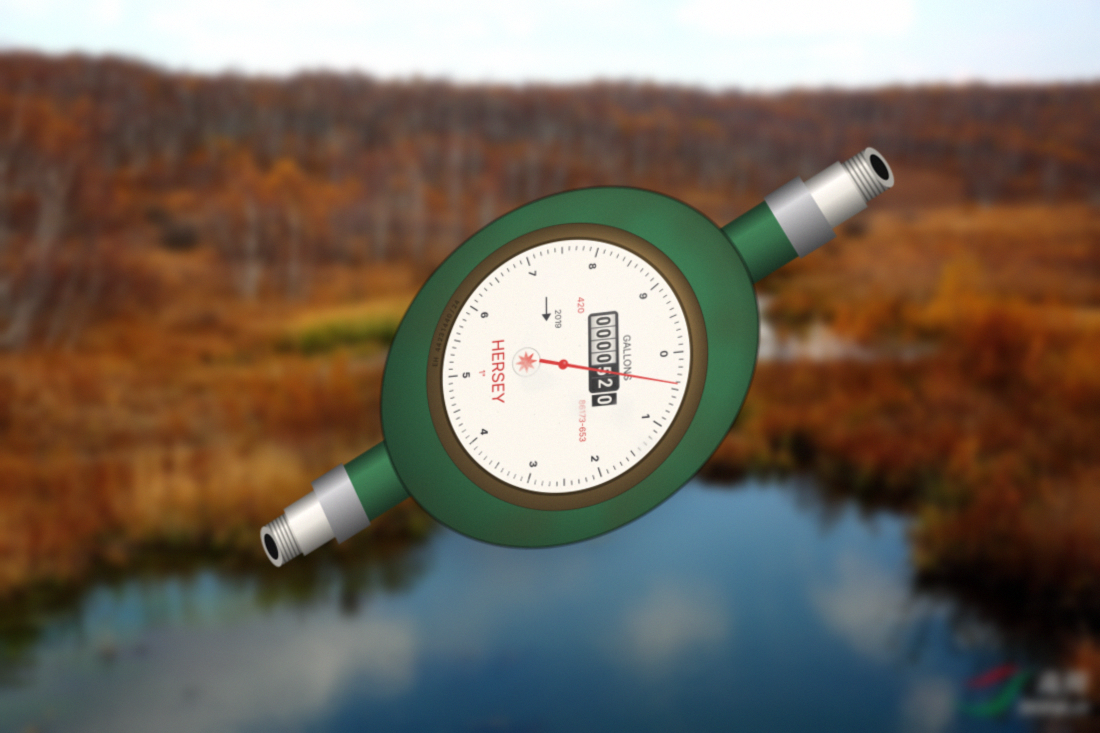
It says {"value": 520.4, "unit": "gal"}
